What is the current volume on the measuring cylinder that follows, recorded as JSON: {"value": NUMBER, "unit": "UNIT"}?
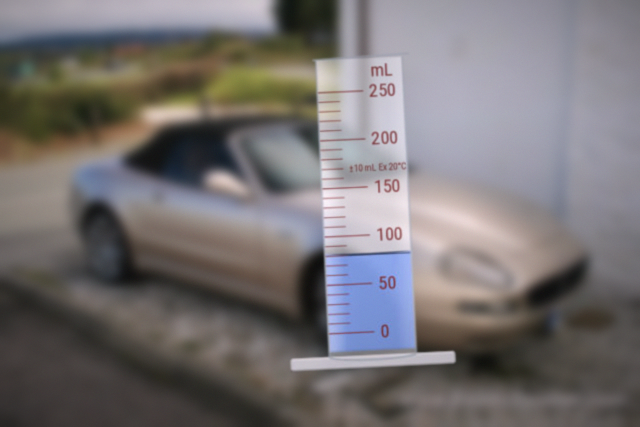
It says {"value": 80, "unit": "mL"}
